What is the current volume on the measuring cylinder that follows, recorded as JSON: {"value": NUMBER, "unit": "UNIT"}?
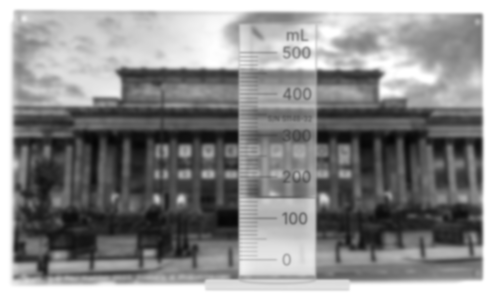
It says {"value": 150, "unit": "mL"}
